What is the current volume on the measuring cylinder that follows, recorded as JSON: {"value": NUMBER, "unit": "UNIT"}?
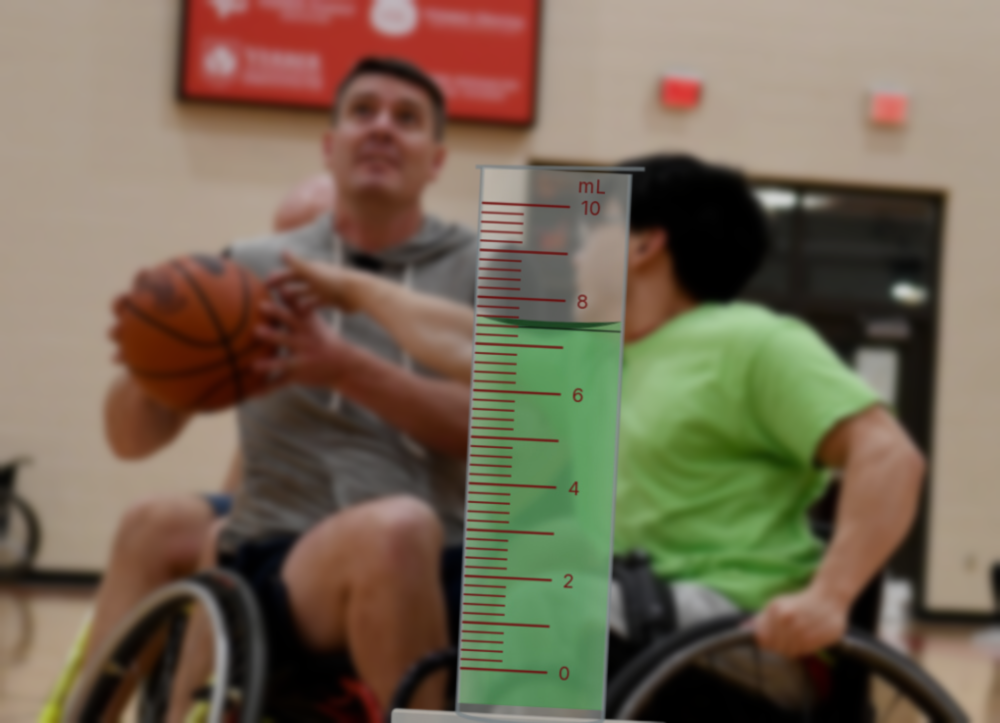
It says {"value": 7.4, "unit": "mL"}
